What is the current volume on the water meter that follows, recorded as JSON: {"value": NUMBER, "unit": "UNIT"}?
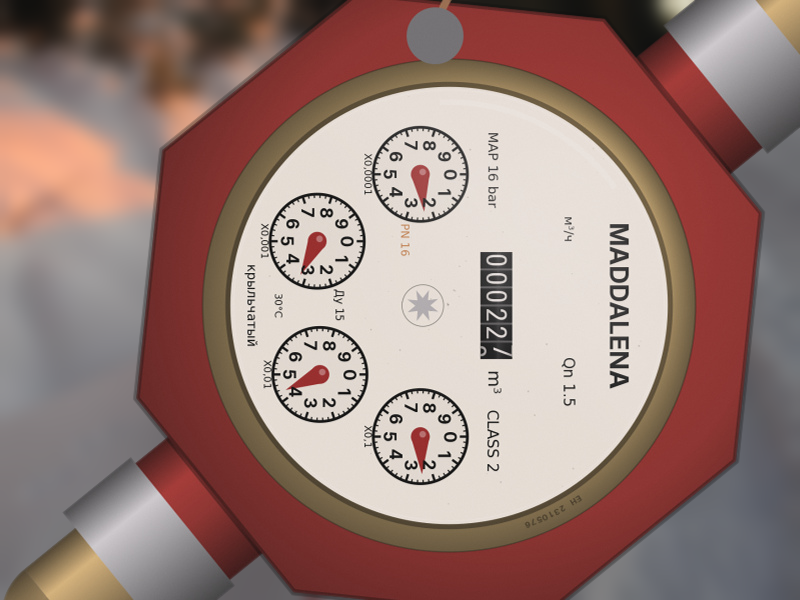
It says {"value": 227.2432, "unit": "m³"}
